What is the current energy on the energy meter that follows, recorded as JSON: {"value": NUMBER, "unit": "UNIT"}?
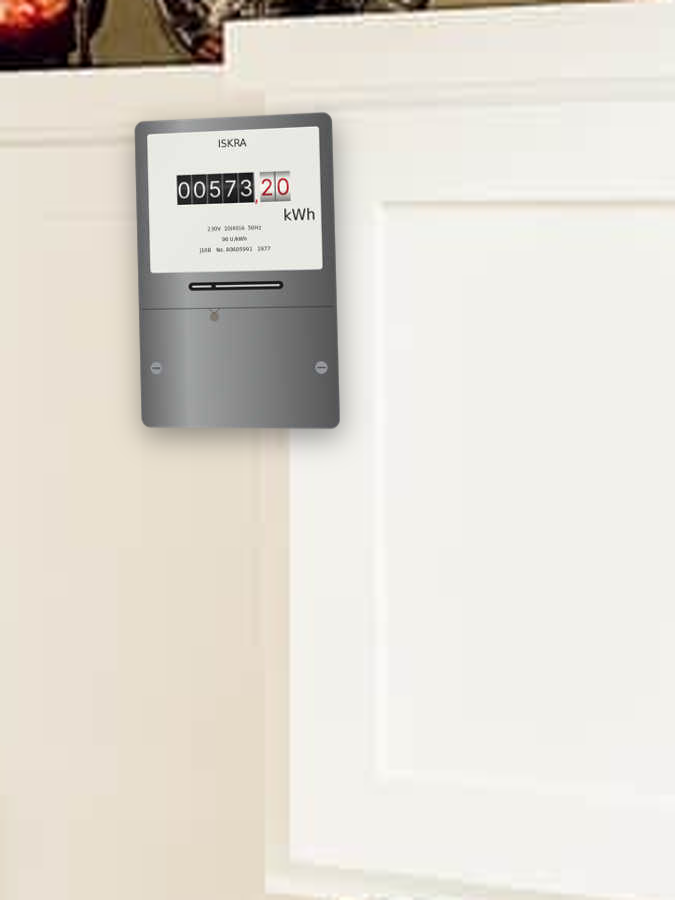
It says {"value": 573.20, "unit": "kWh"}
